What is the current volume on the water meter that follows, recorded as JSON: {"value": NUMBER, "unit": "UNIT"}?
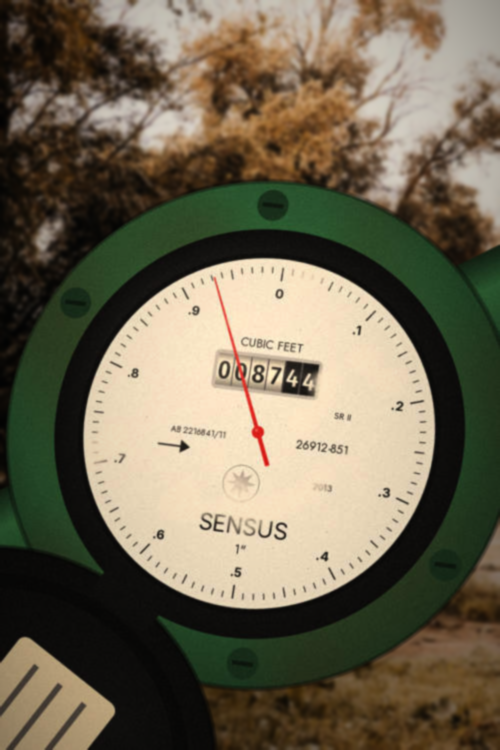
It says {"value": 8743.93, "unit": "ft³"}
